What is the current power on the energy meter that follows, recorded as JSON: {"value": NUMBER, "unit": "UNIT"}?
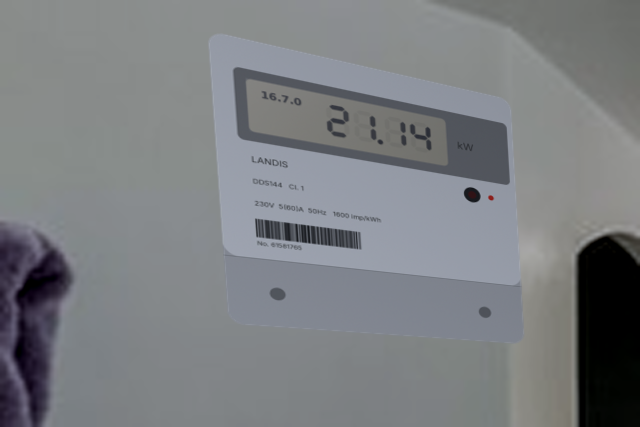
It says {"value": 21.14, "unit": "kW"}
